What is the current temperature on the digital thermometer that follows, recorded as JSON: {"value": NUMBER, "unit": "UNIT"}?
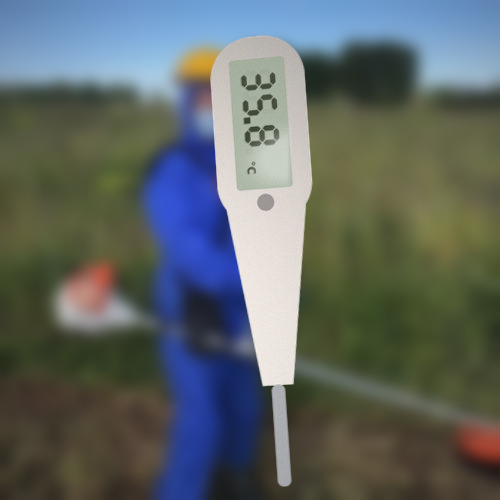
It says {"value": 35.8, "unit": "°C"}
